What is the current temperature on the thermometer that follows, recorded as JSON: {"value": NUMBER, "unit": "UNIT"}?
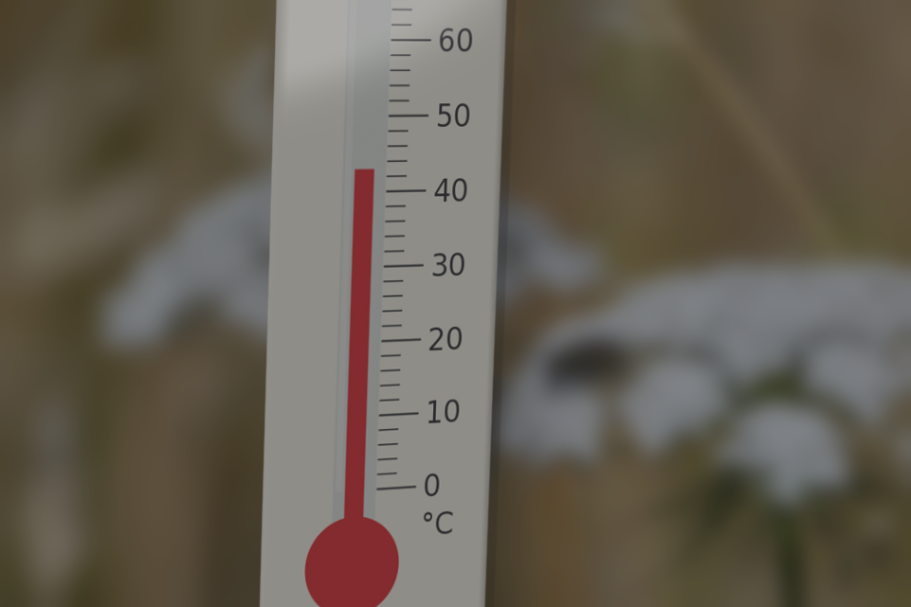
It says {"value": 43, "unit": "°C"}
